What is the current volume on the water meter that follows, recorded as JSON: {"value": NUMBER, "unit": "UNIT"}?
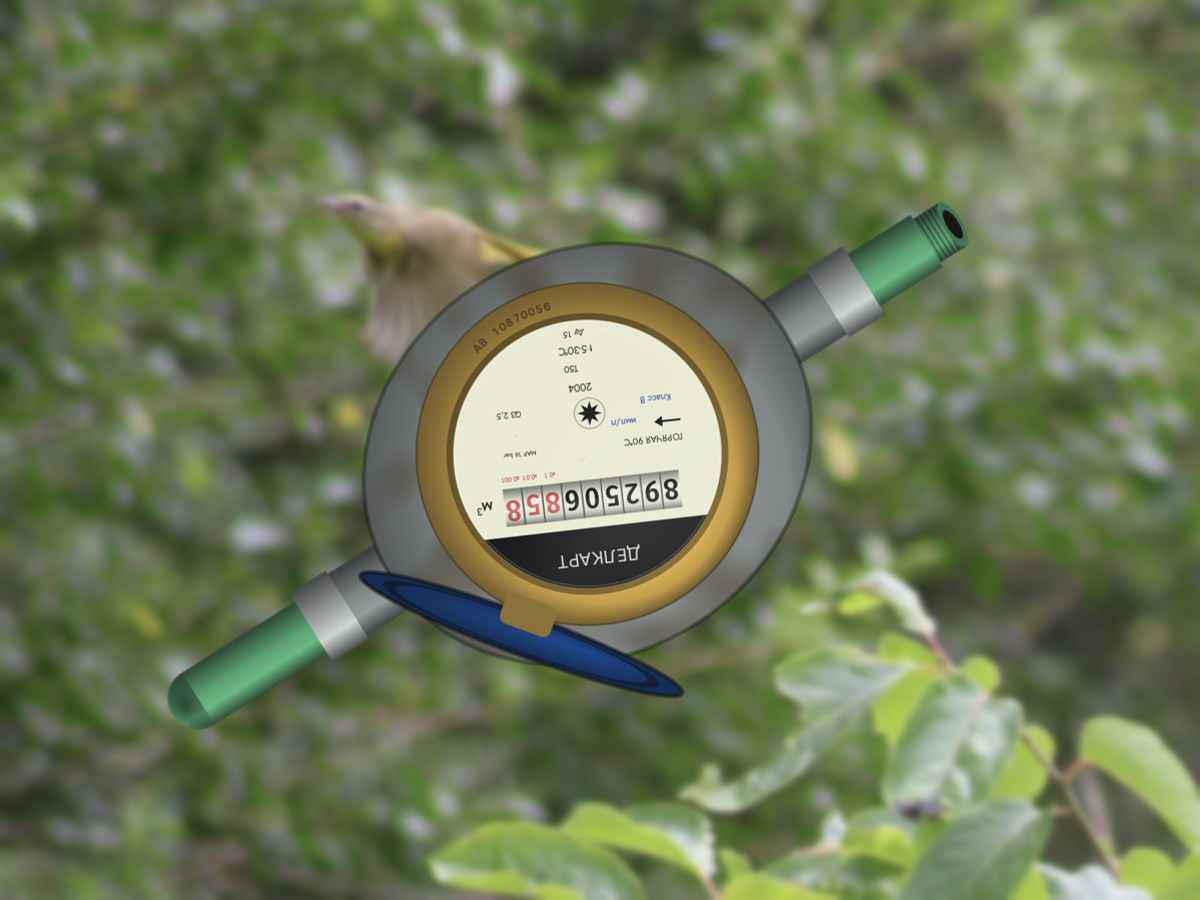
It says {"value": 892506.858, "unit": "m³"}
